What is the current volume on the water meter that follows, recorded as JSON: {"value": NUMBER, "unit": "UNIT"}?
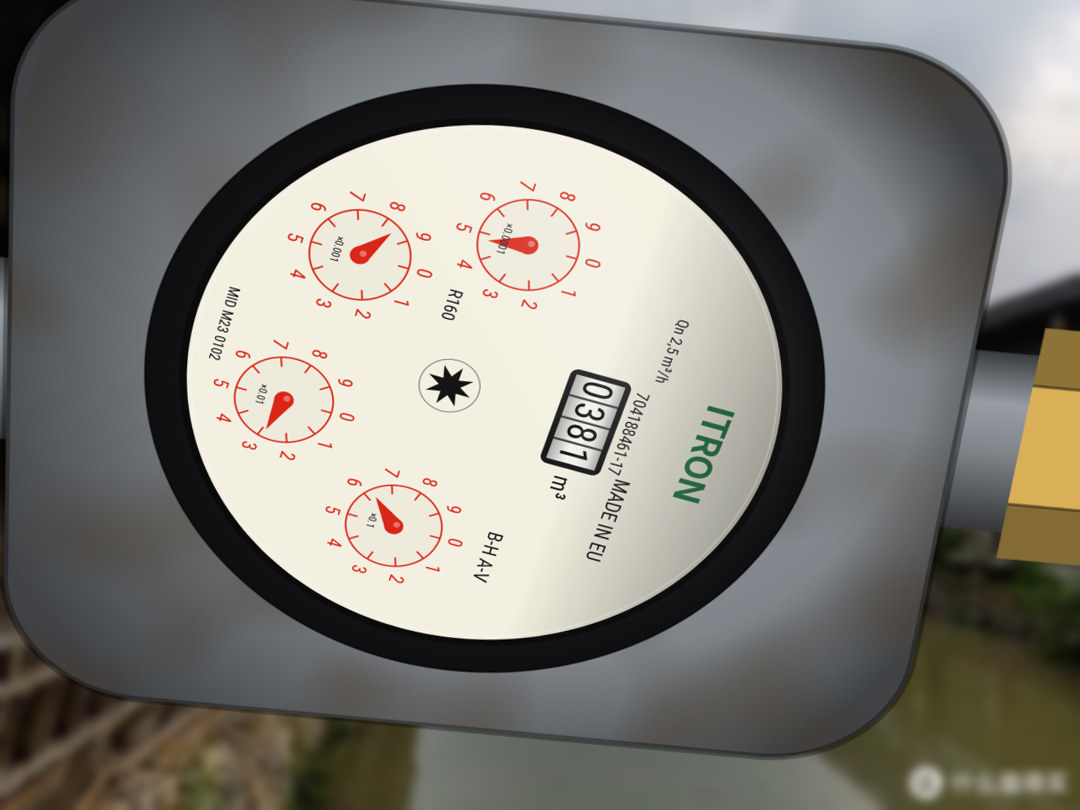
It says {"value": 381.6284, "unit": "m³"}
